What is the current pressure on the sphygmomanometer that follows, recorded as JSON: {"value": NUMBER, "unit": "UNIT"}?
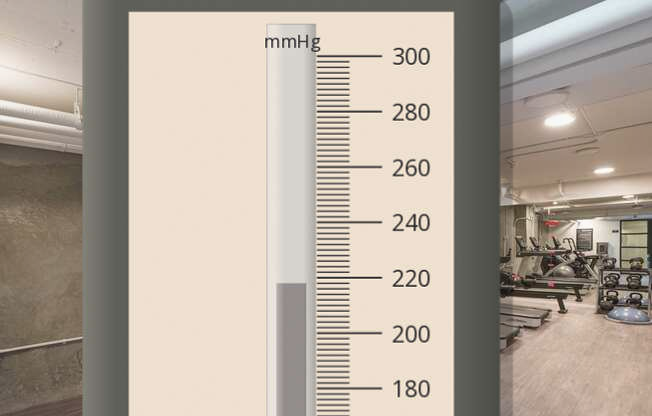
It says {"value": 218, "unit": "mmHg"}
